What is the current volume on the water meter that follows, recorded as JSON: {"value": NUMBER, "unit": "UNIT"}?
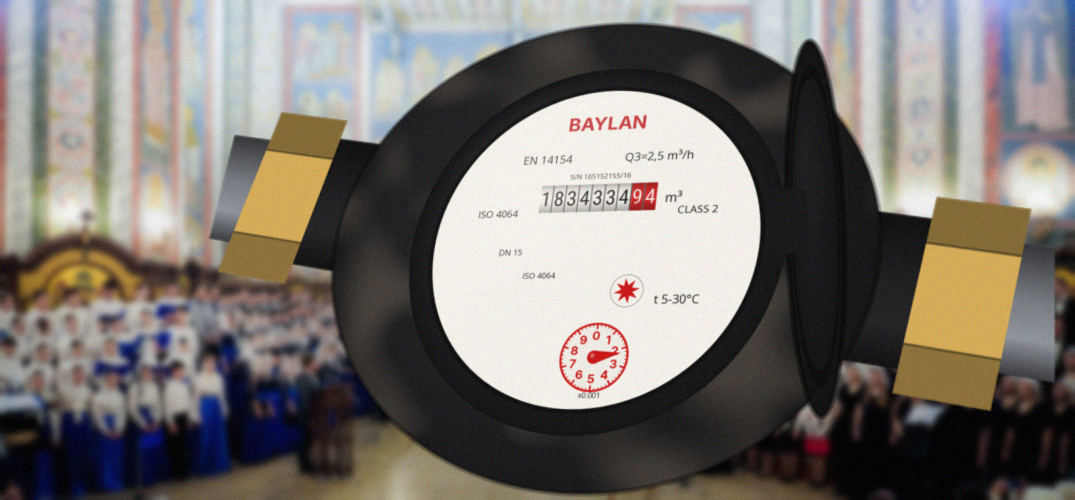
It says {"value": 1834334.942, "unit": "m³"}
